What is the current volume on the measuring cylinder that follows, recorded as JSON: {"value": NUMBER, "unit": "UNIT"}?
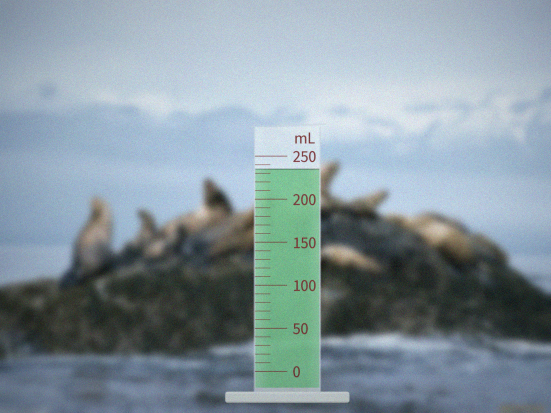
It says {"value": 235, "unit": "mL"}
